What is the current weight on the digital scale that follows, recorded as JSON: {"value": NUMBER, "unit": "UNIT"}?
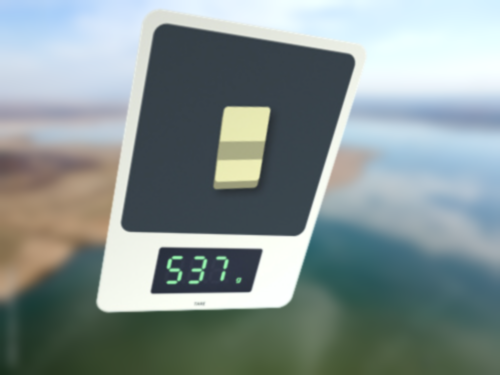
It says {"value": 537, "unit": "g"}
